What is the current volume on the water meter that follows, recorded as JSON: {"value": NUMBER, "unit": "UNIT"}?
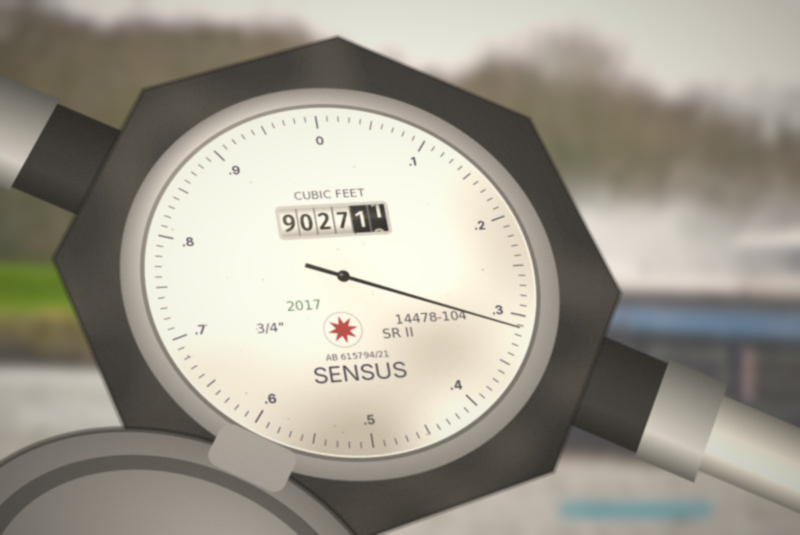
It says {"value": 902711.31, "unit": "ft³"}
